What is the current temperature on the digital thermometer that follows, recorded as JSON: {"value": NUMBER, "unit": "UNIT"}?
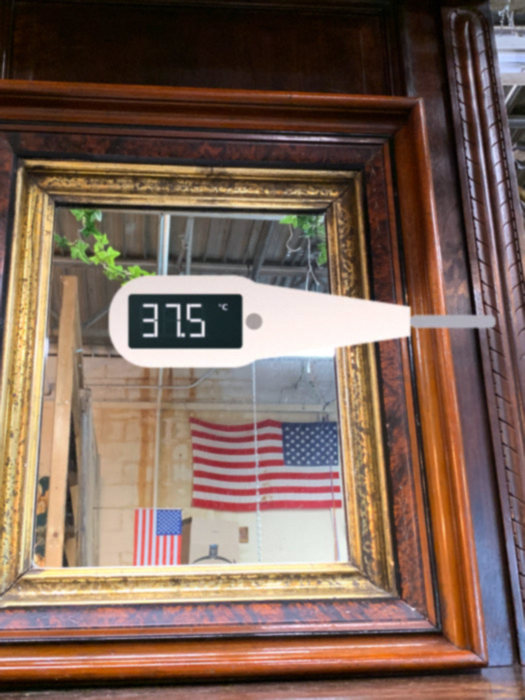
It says {"value": 37.5, "unit": "°C"}
